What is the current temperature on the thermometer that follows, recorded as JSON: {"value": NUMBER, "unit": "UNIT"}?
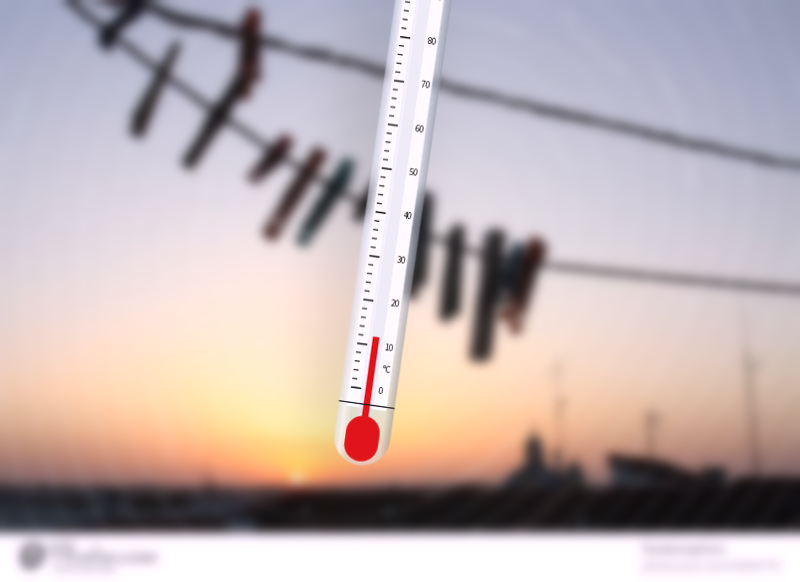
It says {"value": 12, "unit": "°C"}
